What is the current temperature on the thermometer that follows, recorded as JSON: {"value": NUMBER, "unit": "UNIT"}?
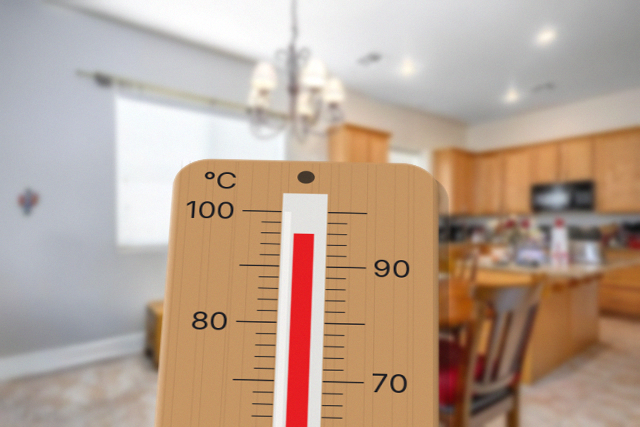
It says {"value": 96, "unit": "°C"}
